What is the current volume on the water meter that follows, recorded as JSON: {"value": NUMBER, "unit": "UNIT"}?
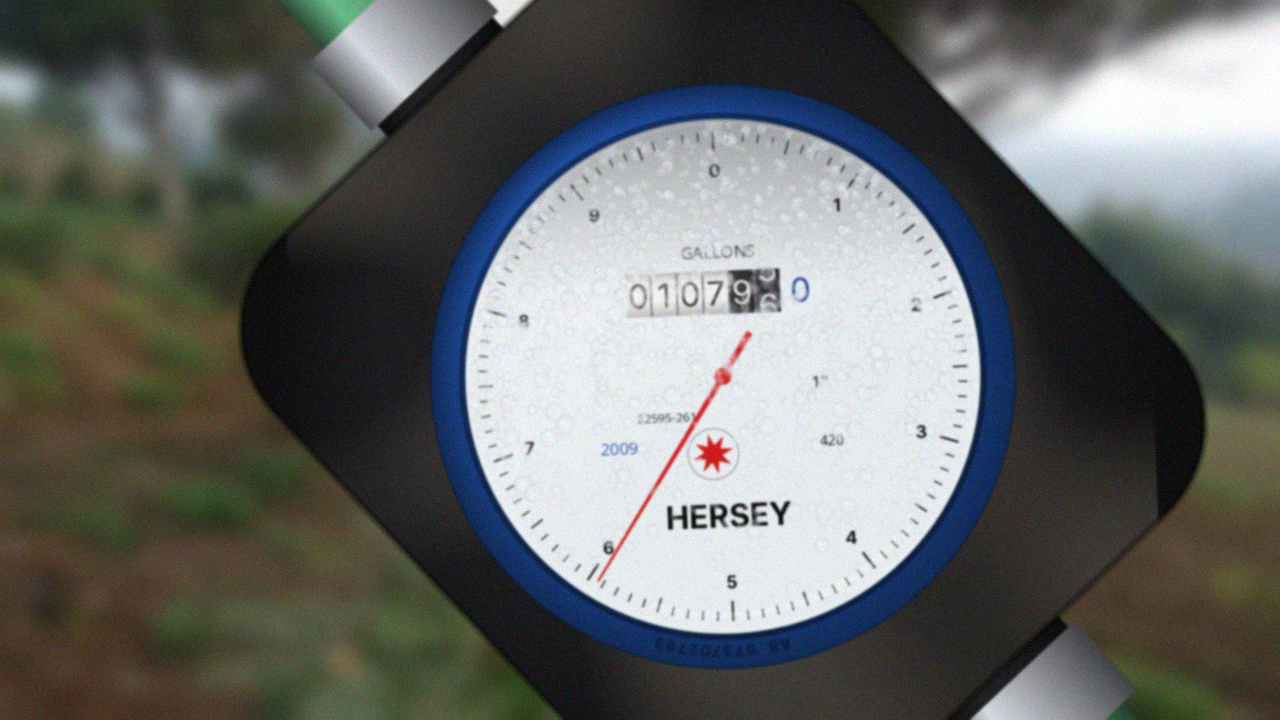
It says {"value": 107955.9, "unit": "gal"}
